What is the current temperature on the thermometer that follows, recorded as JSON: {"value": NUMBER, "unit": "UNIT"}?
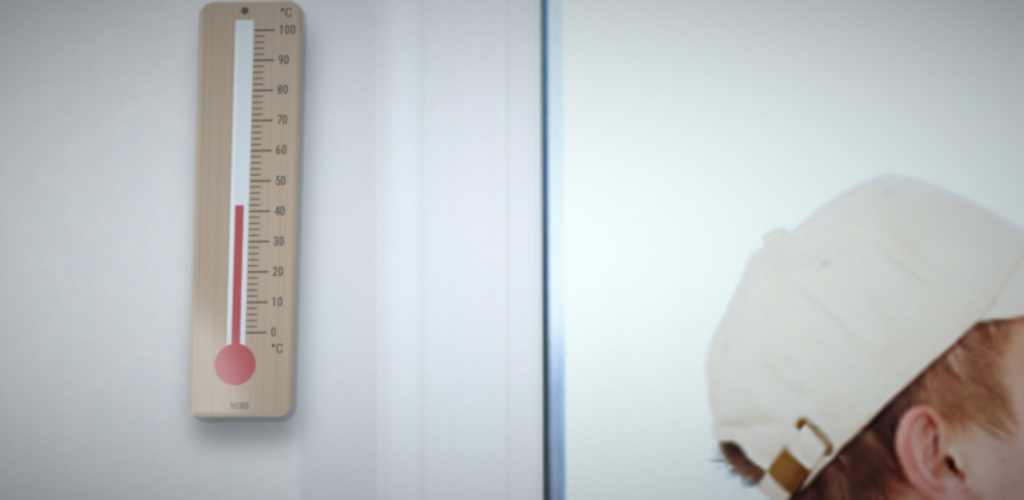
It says {"value": 42, "unit": "°C"}
